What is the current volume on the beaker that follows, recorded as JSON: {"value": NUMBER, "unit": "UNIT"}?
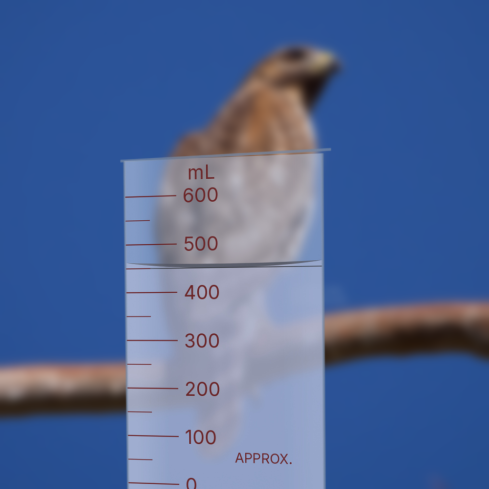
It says {"value": 450, "unit": "mL"}
